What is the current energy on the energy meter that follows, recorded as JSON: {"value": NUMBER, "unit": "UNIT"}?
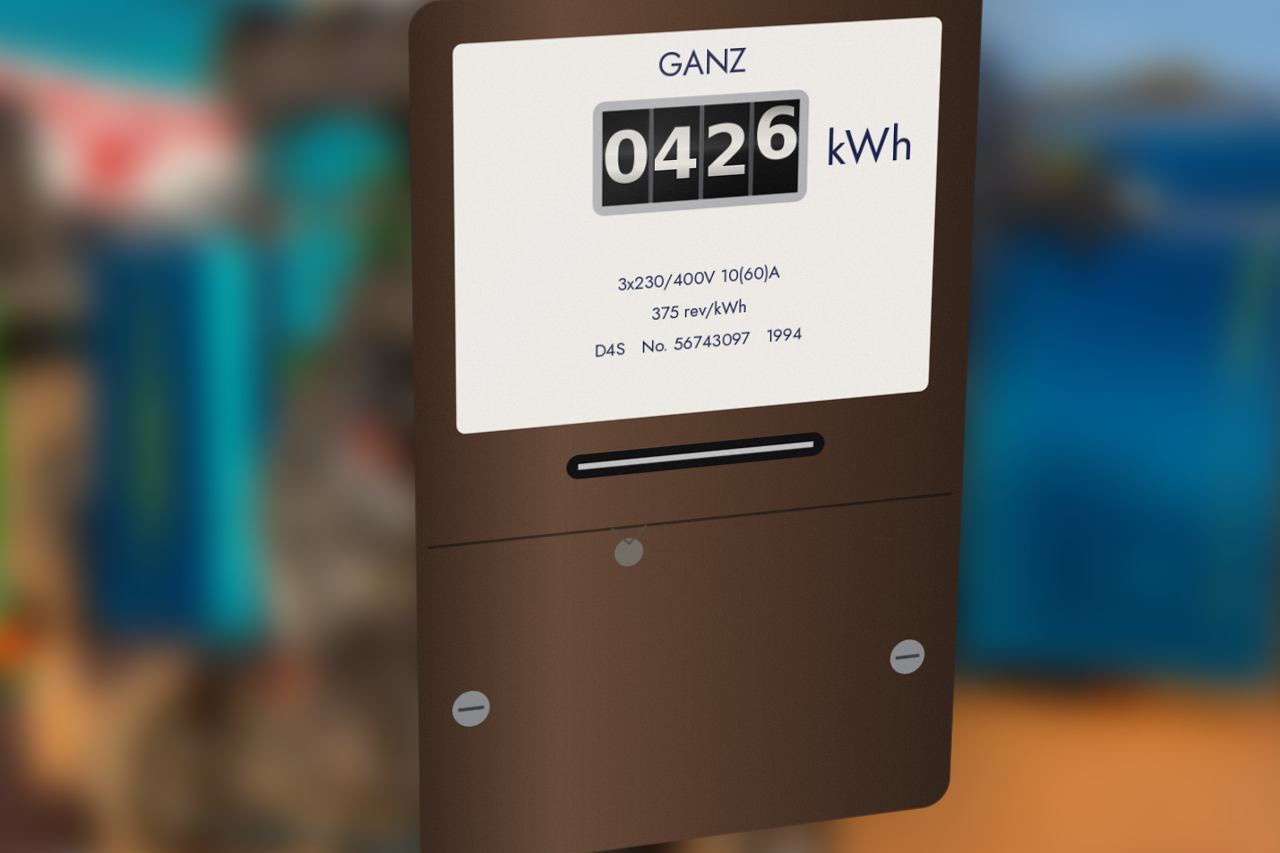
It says {"value": 426, "unit": "kWh"}
